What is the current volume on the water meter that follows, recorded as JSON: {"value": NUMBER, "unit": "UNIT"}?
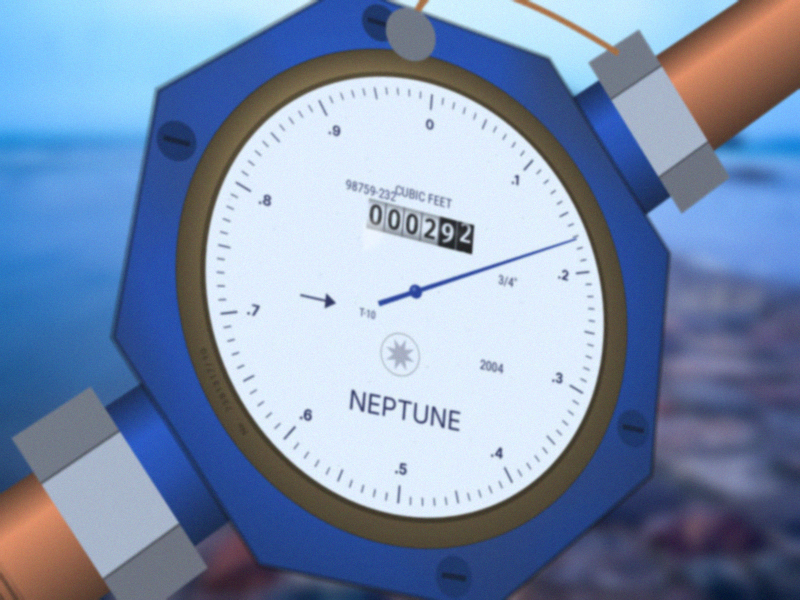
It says {"value": 292.17, "unit": "ft³"}
